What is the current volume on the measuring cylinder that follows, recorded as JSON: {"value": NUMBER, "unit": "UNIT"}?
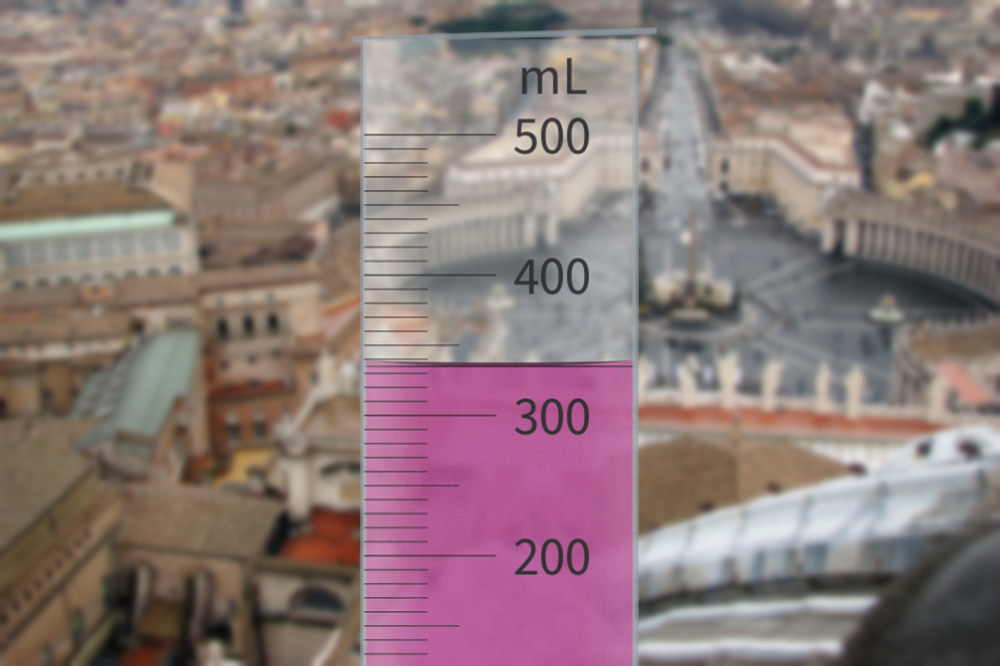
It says {"value": 335, "unit": "mL"}
